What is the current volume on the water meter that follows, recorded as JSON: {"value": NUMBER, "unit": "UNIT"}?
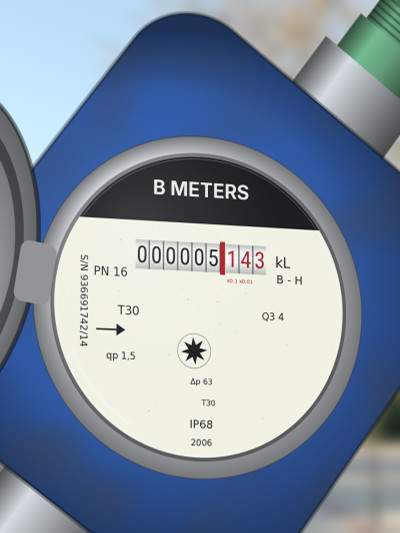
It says {"value": 5.143, "unit": "kL"}
